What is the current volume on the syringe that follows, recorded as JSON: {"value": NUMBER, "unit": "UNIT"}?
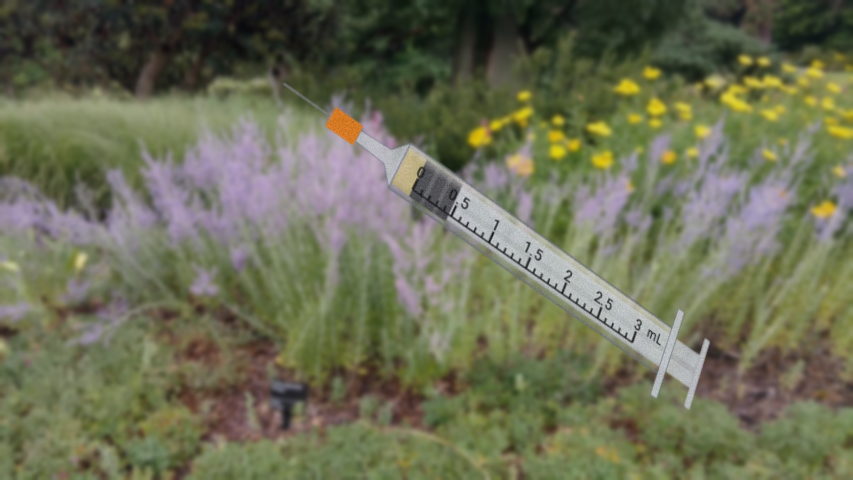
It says {"value": 0, "unit": "mL"}
